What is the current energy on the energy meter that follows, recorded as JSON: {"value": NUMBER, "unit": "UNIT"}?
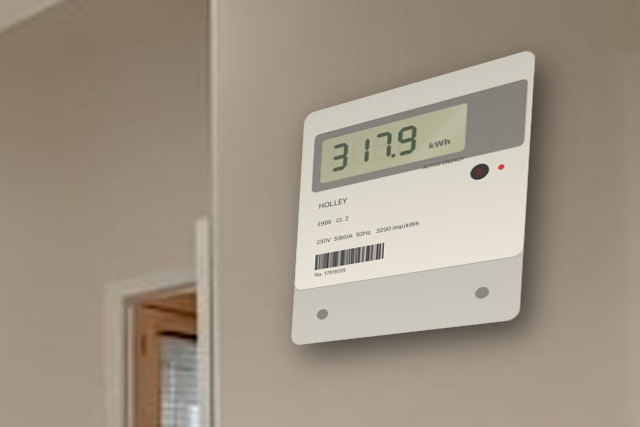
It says {"value": 317.9, "unit": "kWh"}
